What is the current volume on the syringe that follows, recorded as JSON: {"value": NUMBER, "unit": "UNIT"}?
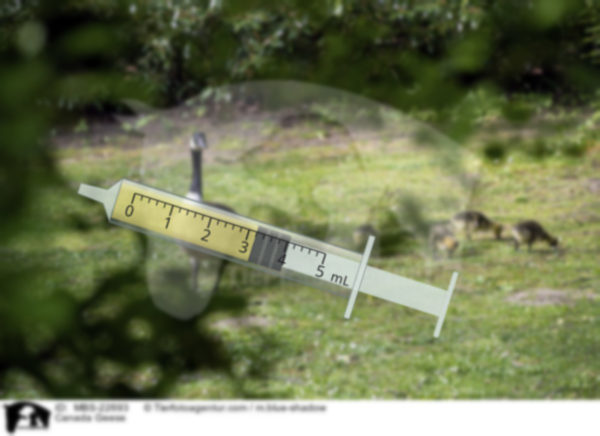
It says {"value": 3.2, "unit": "mL"}
